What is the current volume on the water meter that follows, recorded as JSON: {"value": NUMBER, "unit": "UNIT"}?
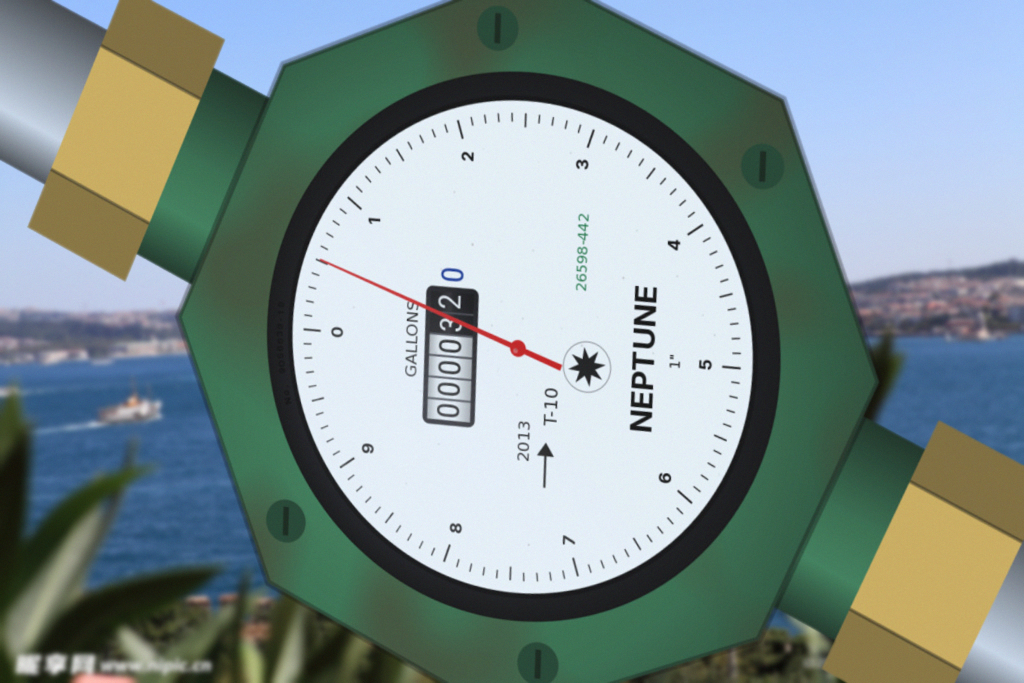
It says {"value": 320.5, "unit": "gal"}
